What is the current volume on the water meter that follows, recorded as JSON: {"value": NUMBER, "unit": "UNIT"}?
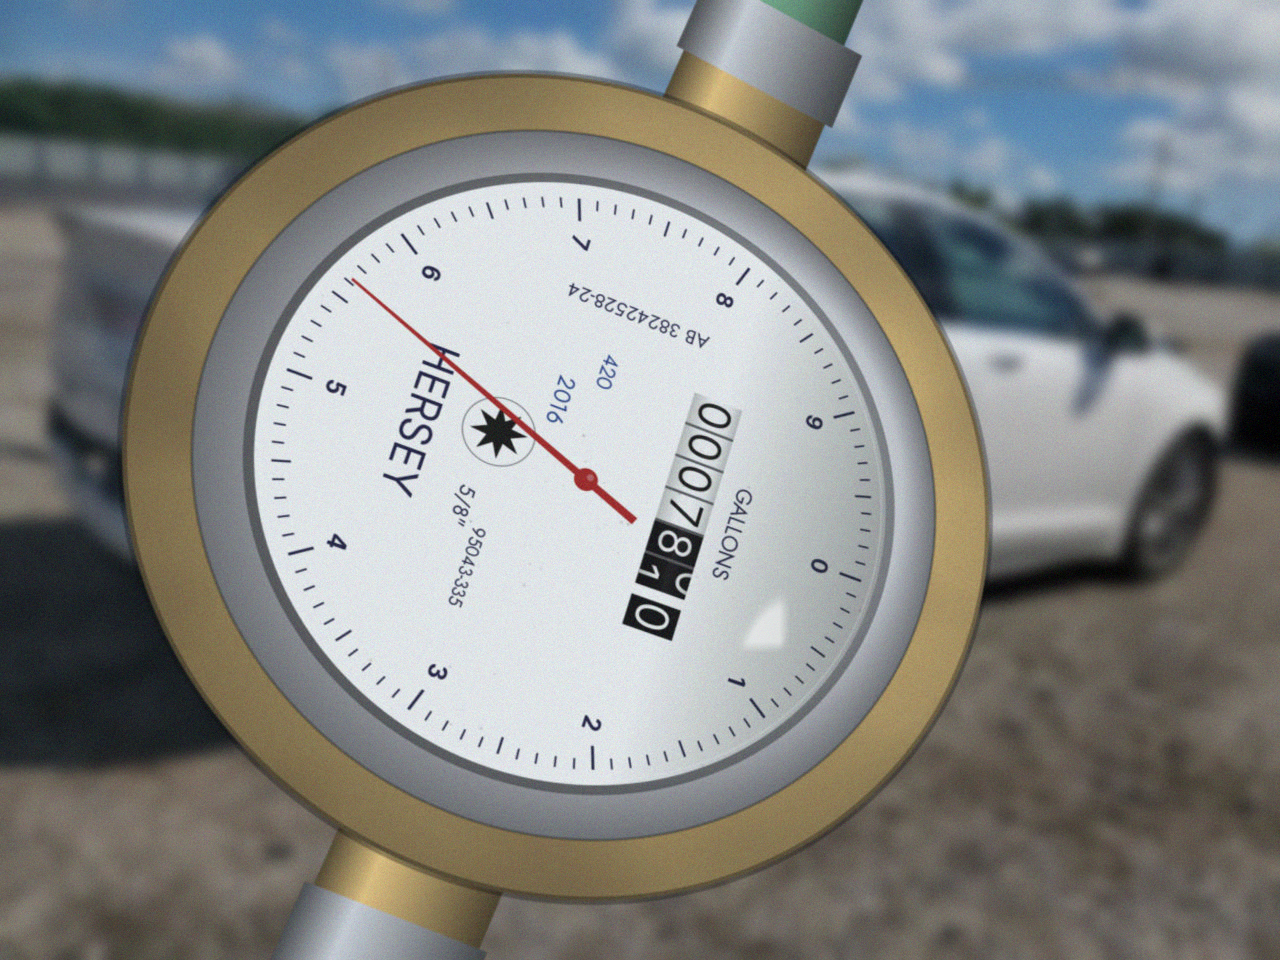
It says {"value": 7805.6, "unit": "gal"}
